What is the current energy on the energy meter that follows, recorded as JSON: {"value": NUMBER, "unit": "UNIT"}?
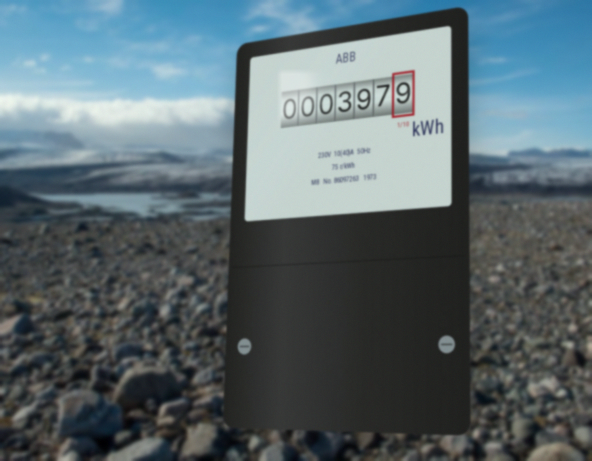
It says {"value": 397.9, "unit": "kWh"}
